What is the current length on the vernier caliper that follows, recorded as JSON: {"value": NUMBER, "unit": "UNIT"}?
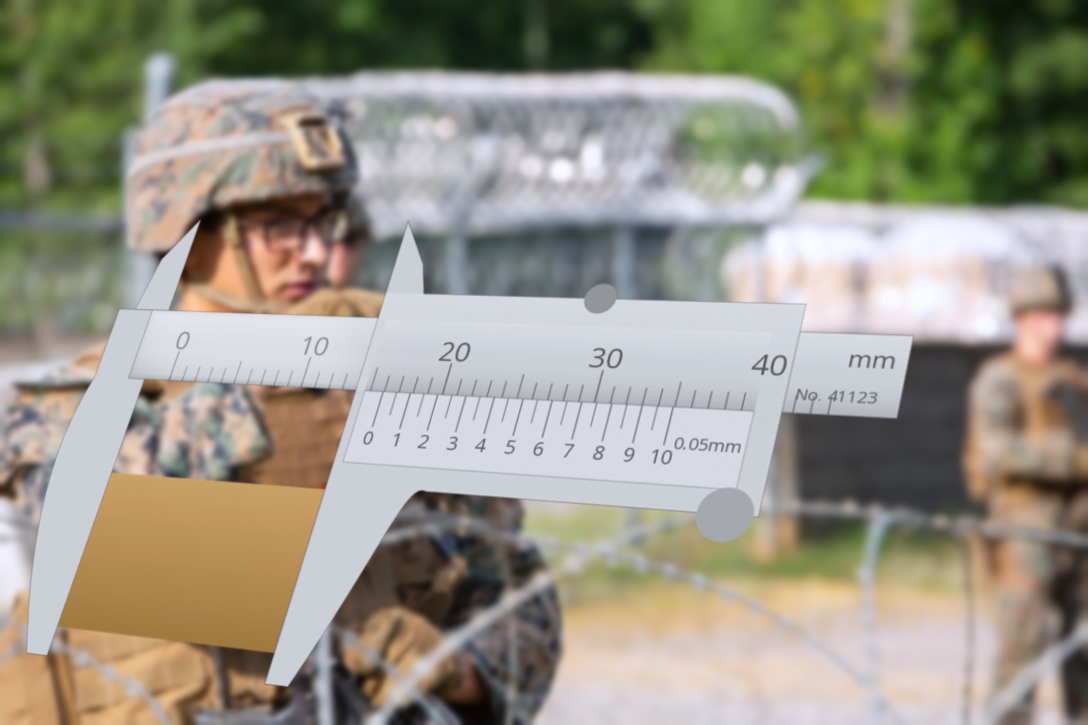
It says {"value": 15.9, "unit": "mm"}
